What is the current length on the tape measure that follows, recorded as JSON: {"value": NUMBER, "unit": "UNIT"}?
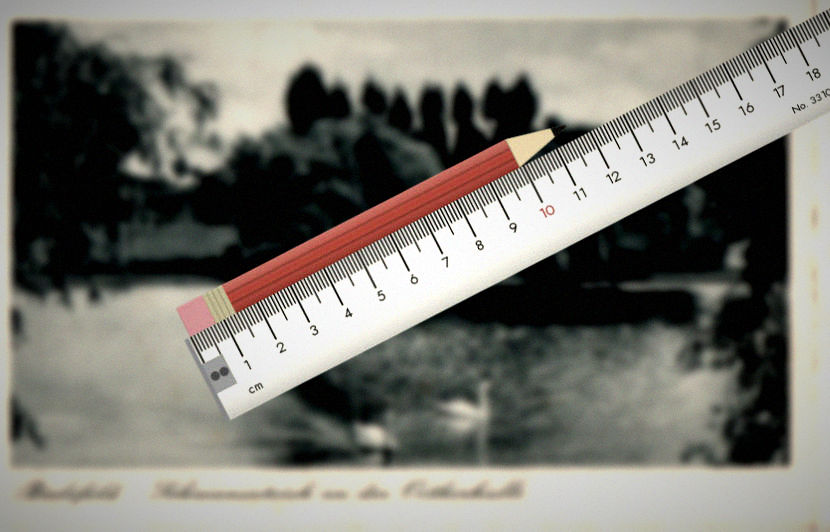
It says {"value": 11.5, "unit": "cm"}
